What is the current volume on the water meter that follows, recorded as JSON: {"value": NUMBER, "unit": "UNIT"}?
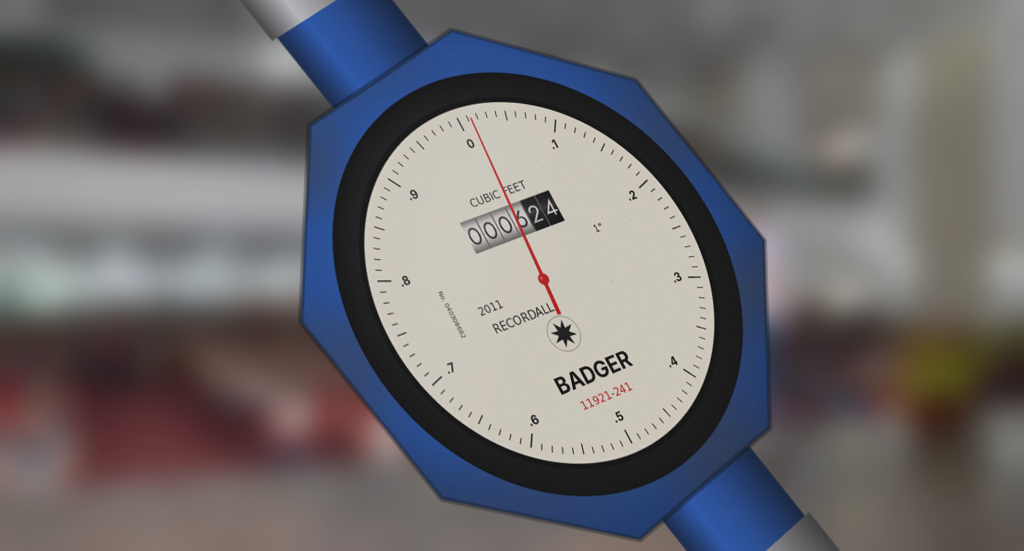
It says {"value": 624.01, "unit": "ft³"}
